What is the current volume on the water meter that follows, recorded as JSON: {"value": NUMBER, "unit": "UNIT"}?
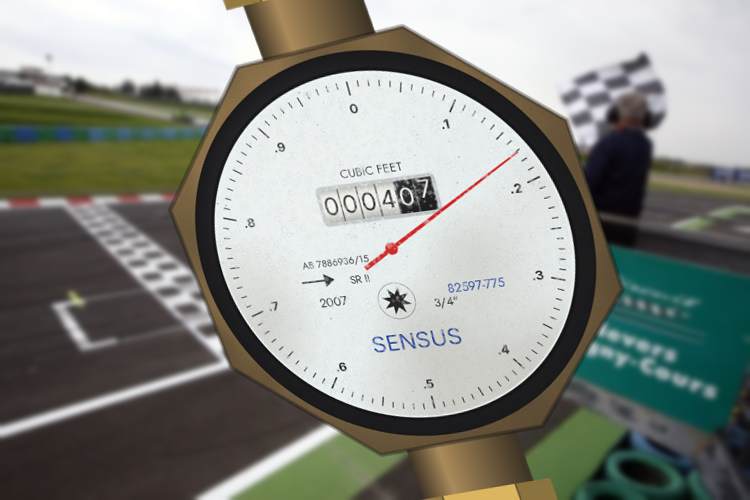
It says {"value": 407.17, "unit": "ft³"}
